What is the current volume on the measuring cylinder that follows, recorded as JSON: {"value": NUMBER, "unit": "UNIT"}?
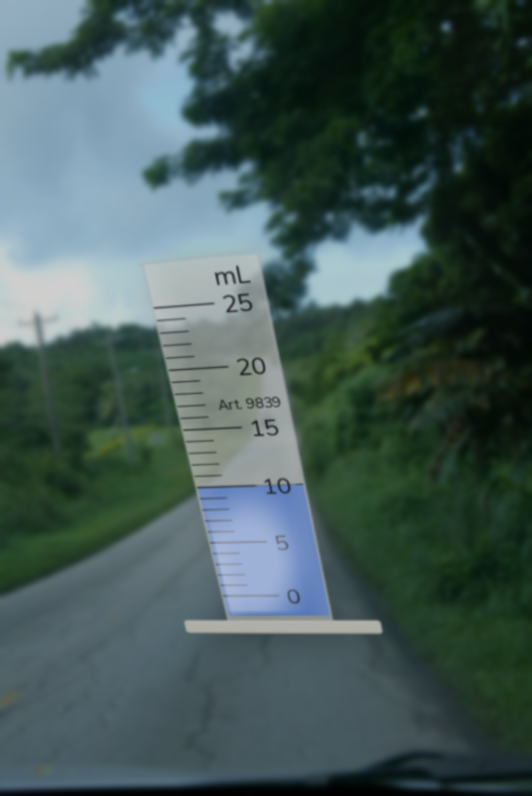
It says {"value": 10, "unit": "mL"}
